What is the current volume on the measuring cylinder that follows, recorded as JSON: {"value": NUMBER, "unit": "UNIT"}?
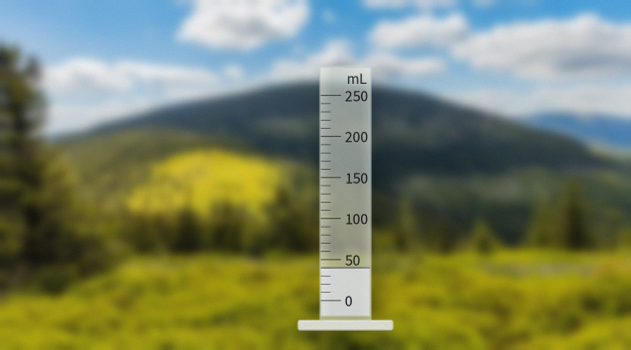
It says {"value": 40, "unit": "mL"}
